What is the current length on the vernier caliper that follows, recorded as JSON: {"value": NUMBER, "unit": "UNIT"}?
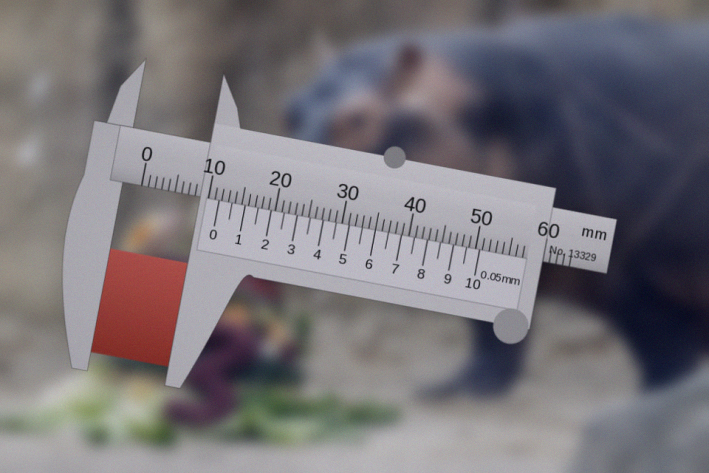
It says {"value": 11.6, "unit": "mm"}
